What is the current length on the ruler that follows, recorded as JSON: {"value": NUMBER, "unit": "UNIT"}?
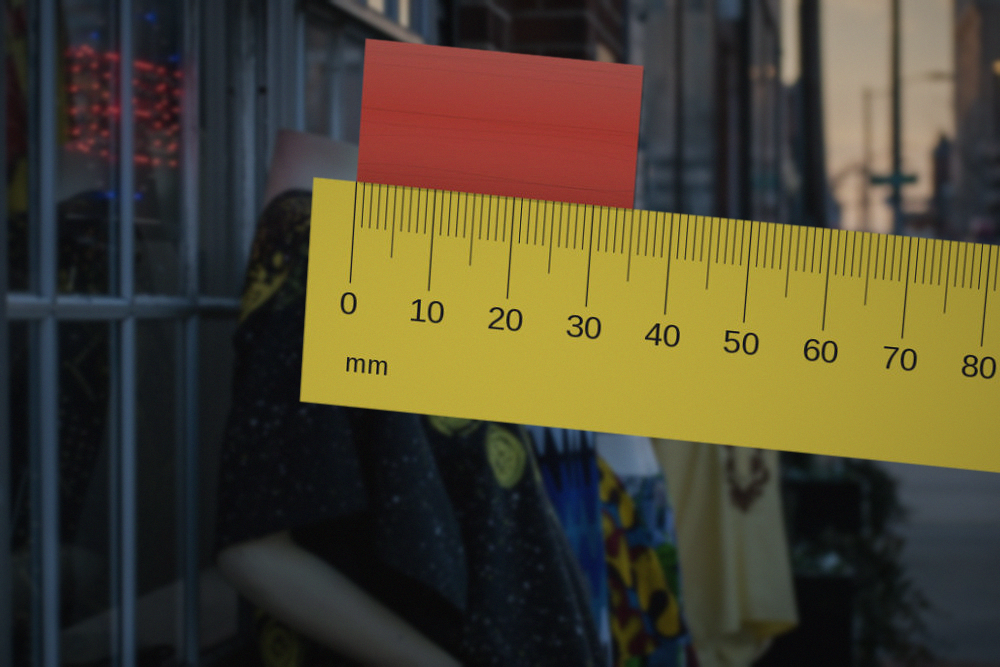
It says {"value": 35, "unit": "mm"}
